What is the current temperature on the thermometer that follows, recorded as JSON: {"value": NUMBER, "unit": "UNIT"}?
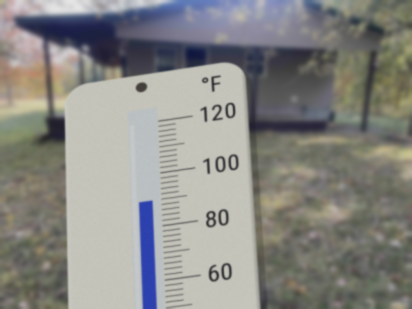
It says {"value": 90, "unit": "°F"}
